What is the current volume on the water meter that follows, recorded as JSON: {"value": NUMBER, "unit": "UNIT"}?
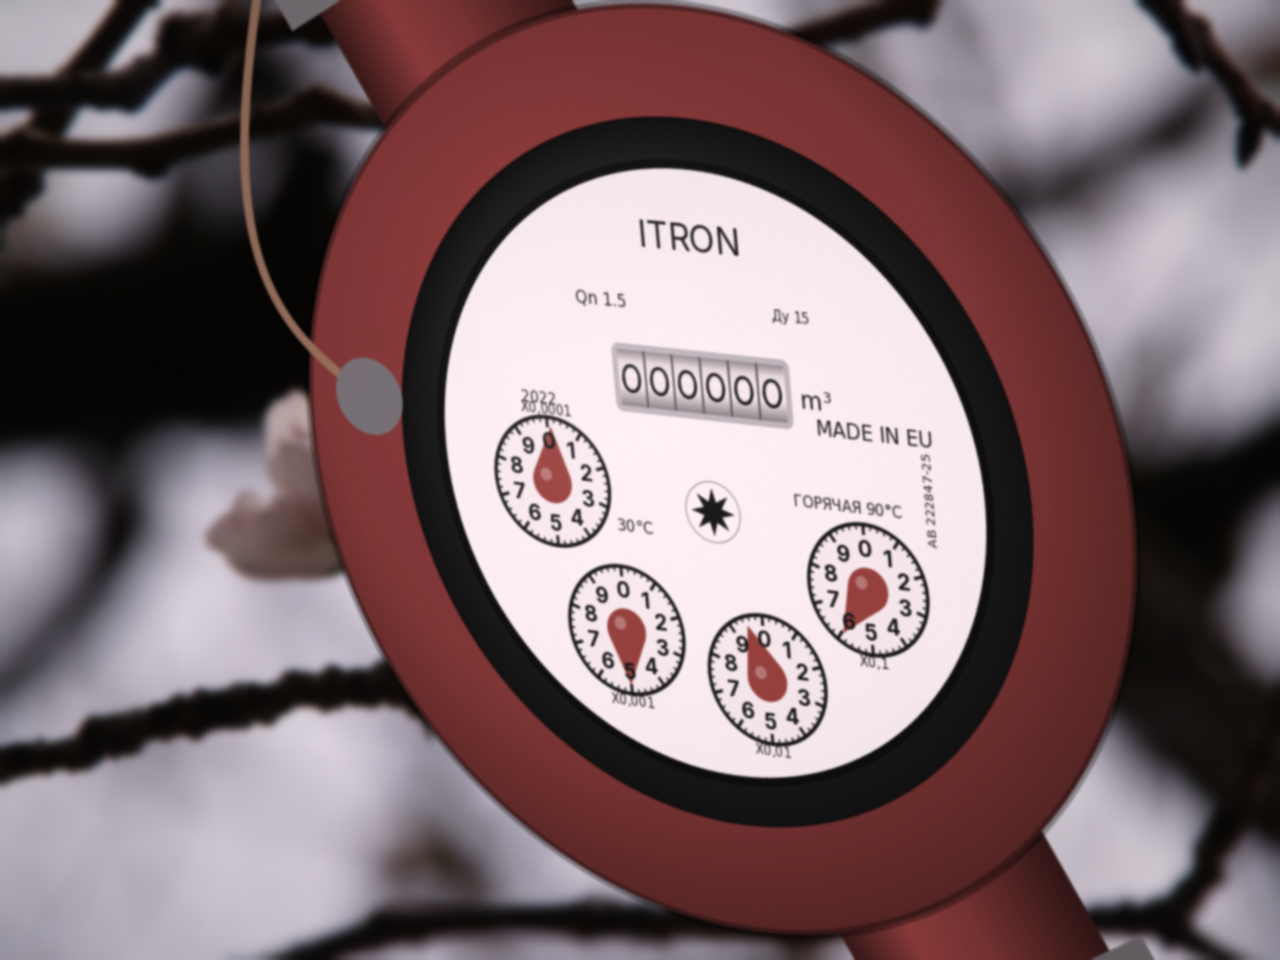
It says {"value": 0.5950, "unit": "m³"}
